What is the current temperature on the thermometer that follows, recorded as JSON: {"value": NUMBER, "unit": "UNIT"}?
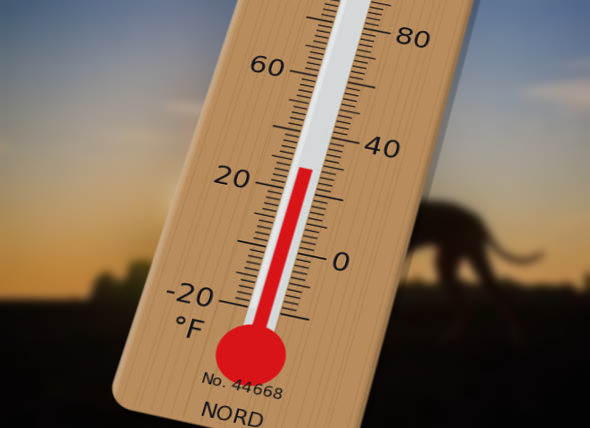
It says {"value": 28, "unit": "°F"}
